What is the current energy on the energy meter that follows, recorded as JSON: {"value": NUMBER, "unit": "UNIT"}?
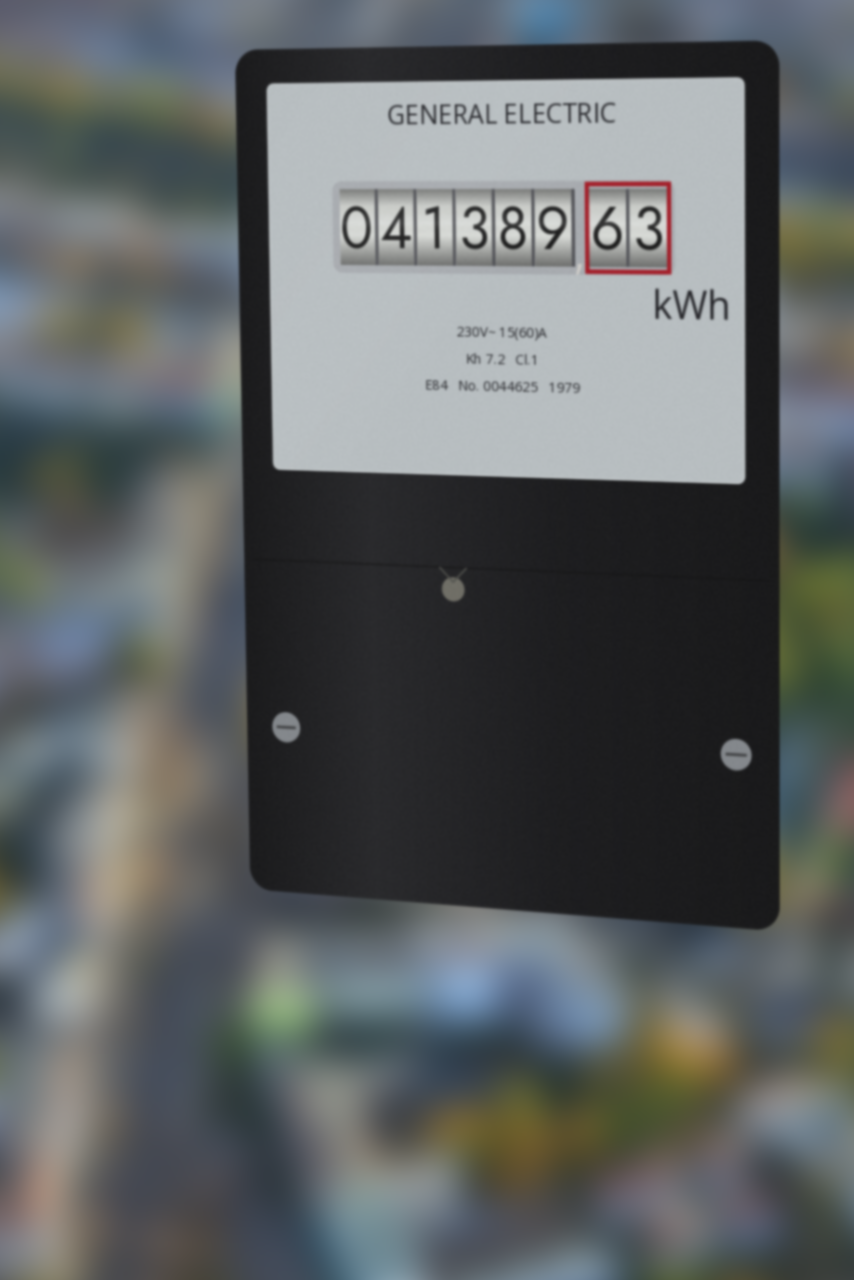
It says {"value": 41389.63, "unit": "kWh"}
